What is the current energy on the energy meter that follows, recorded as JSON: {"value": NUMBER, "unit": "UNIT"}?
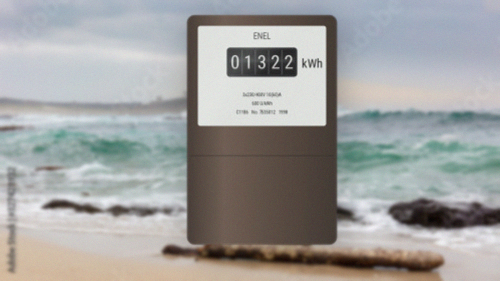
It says {"value": 1322, "unit": "kWh"}
